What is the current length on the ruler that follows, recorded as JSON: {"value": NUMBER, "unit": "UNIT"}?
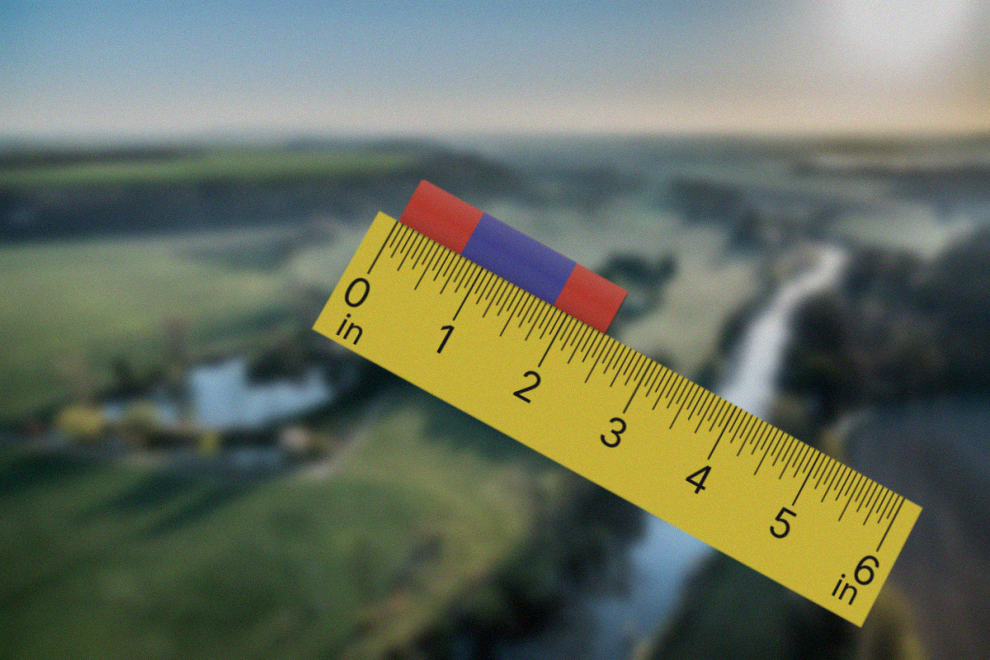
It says {"value": 2.4375, "unit": "in"}
